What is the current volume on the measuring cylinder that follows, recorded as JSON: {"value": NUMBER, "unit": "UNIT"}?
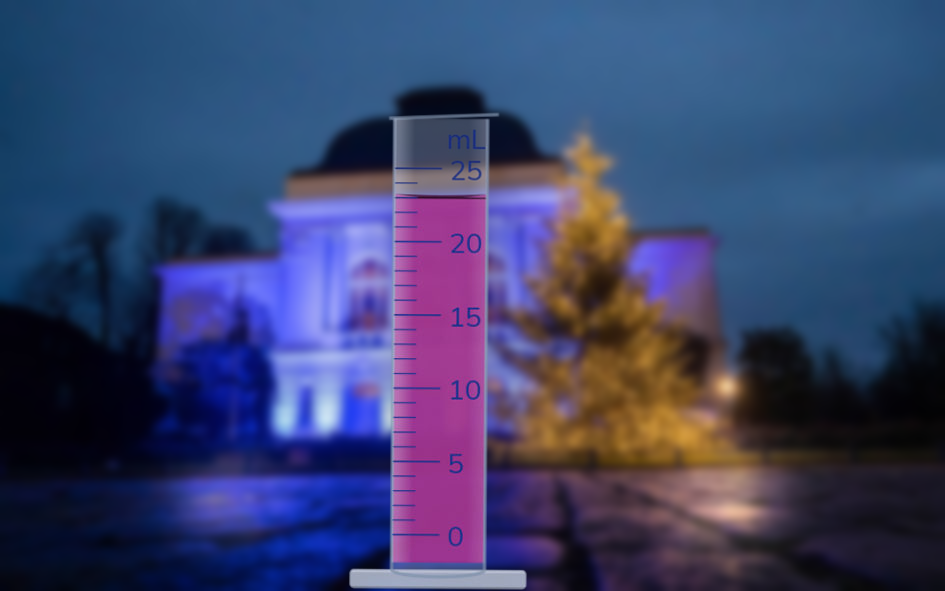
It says {"value": 23, "unit": "mL"}
